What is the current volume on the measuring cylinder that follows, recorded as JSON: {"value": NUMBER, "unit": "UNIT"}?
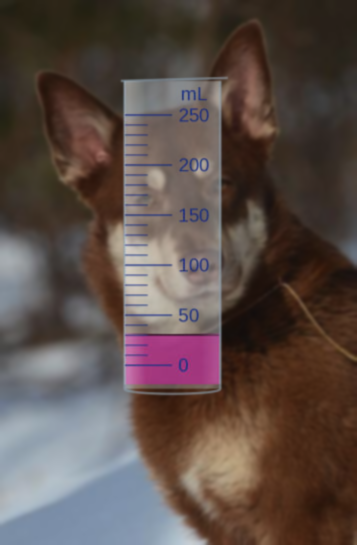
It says {"value": 30, "unit": "mL"}
